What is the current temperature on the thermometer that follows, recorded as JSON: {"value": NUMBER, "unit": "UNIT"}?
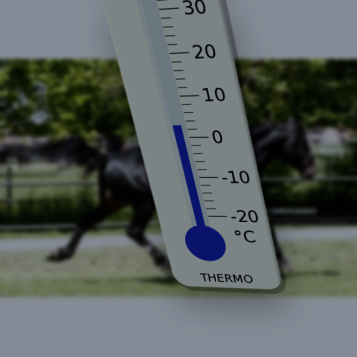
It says {"value": 3, "unit": "°C"}
